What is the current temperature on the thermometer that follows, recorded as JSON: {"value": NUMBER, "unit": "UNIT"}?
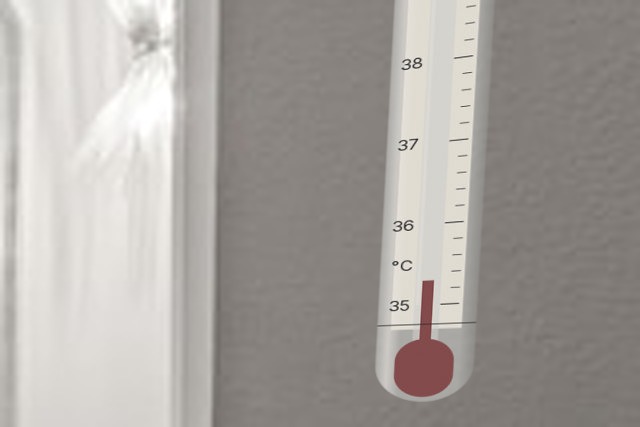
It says {"value": 35.3, "unit": "°C"}
